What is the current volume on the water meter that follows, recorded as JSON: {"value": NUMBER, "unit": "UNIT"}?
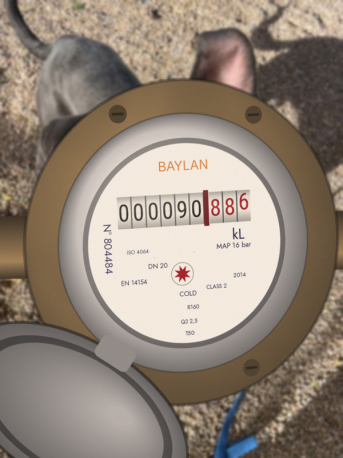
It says {"value": 90.886, "unit": "kL"}
